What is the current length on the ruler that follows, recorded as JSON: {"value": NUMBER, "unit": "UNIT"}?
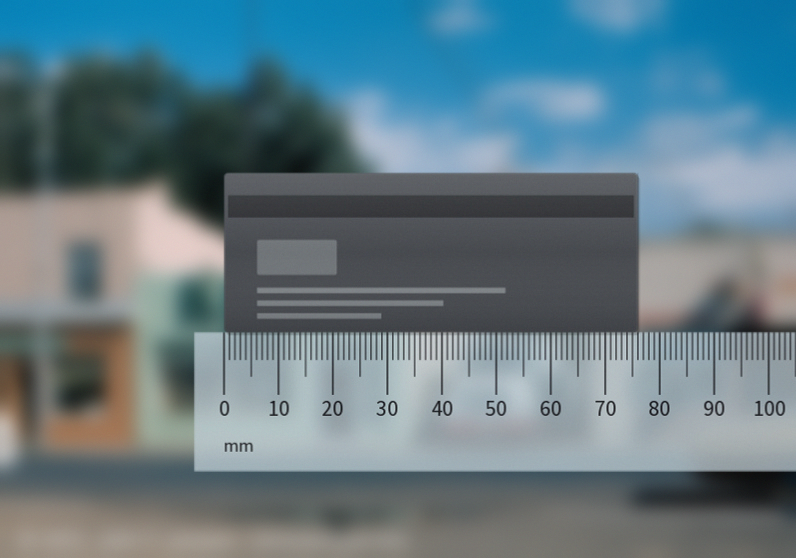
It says {"value": 76, "unit": "mm"}
